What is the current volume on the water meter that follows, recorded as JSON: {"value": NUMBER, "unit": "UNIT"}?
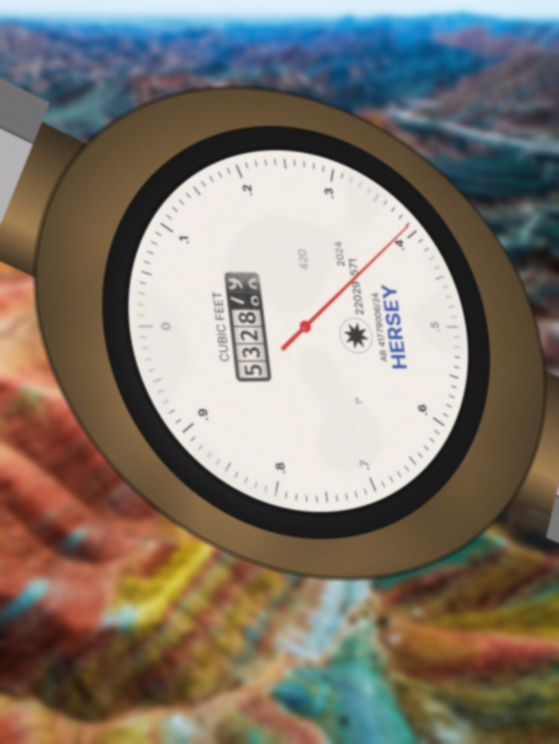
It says {"value": 532879.39, "unit": "ft³"}
